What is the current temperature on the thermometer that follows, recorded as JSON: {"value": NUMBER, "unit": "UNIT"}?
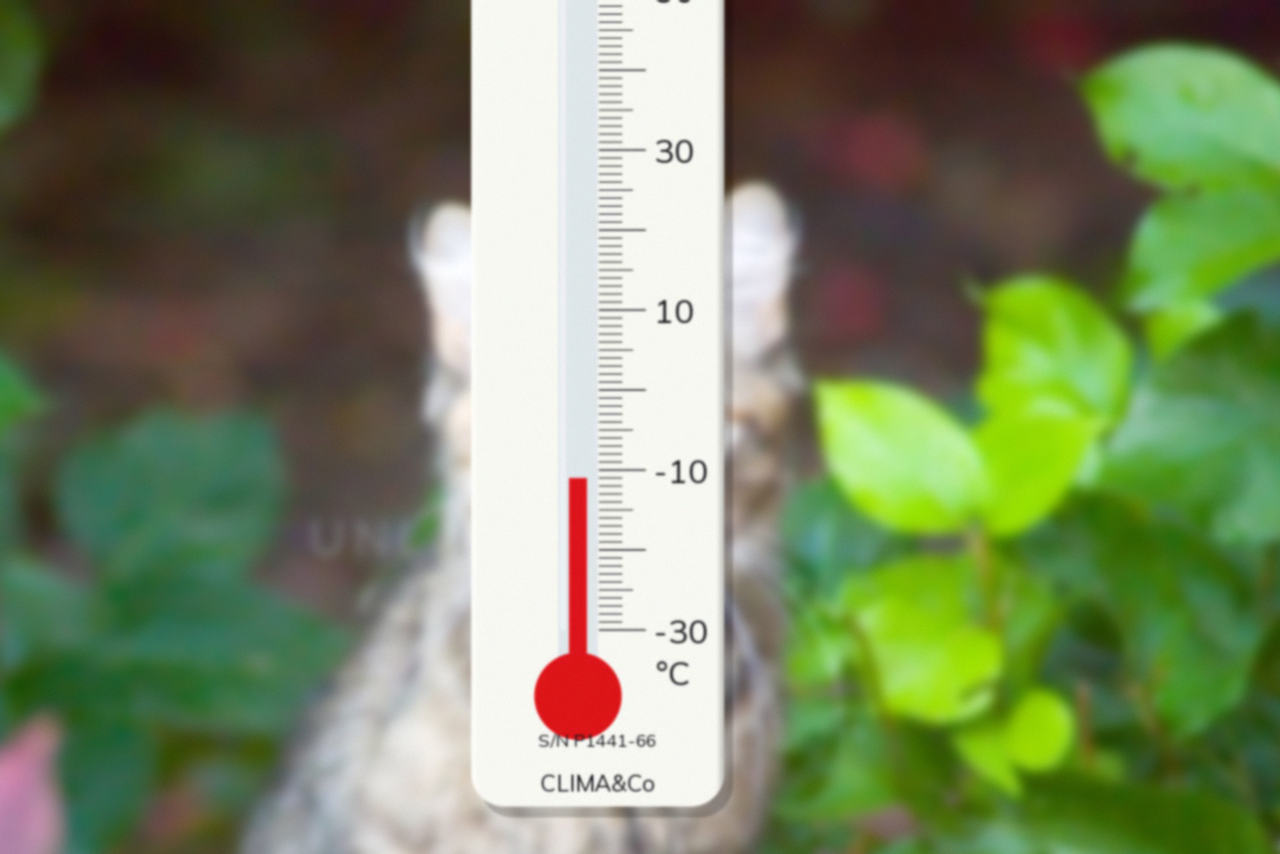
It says {"value": -11, "unit": "°C"}
